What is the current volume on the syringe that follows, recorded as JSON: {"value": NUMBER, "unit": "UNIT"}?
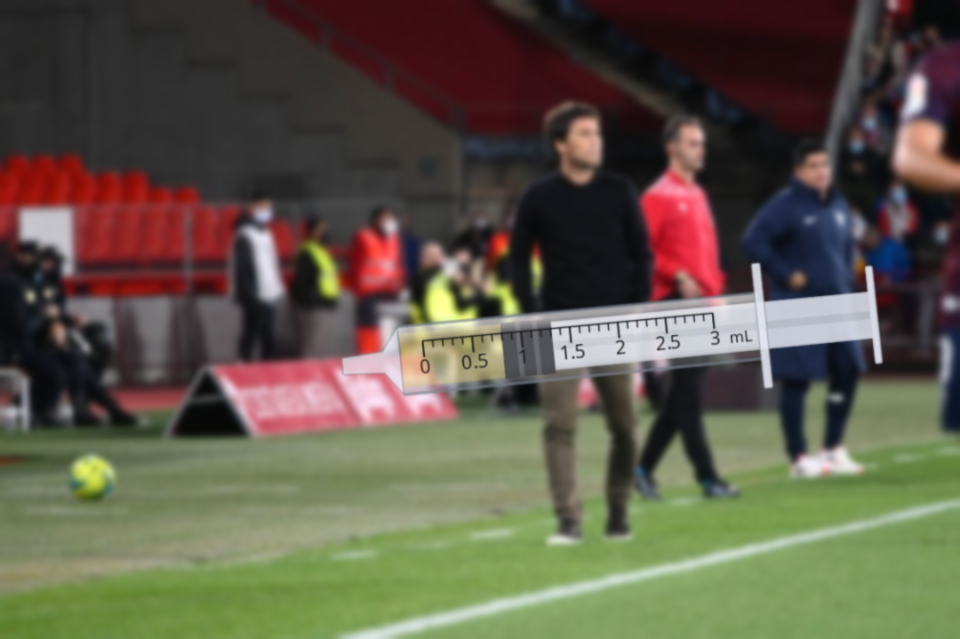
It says {"value": 0.8, "unit": "mL"}
